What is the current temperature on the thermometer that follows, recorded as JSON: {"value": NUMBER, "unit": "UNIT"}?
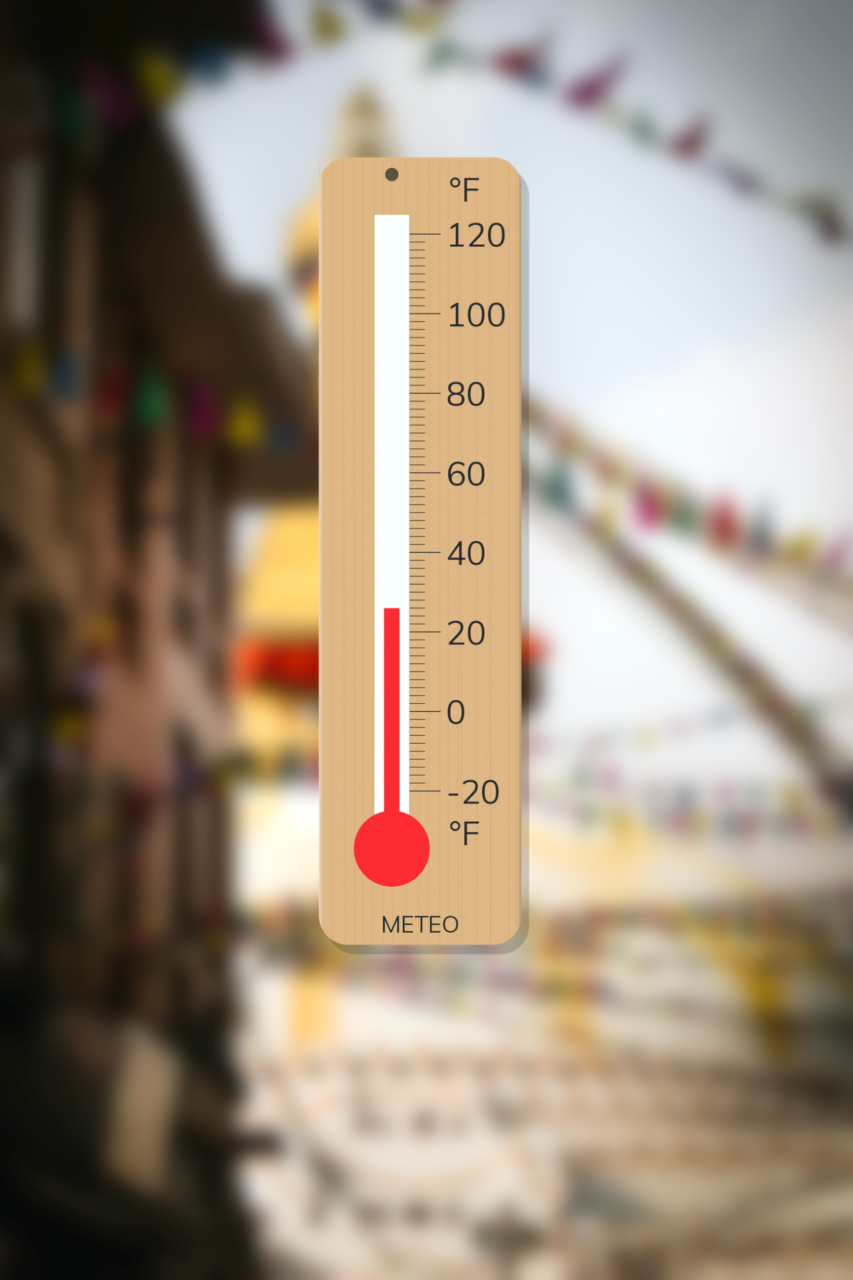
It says {"value": 26, "unit": "°F"}
